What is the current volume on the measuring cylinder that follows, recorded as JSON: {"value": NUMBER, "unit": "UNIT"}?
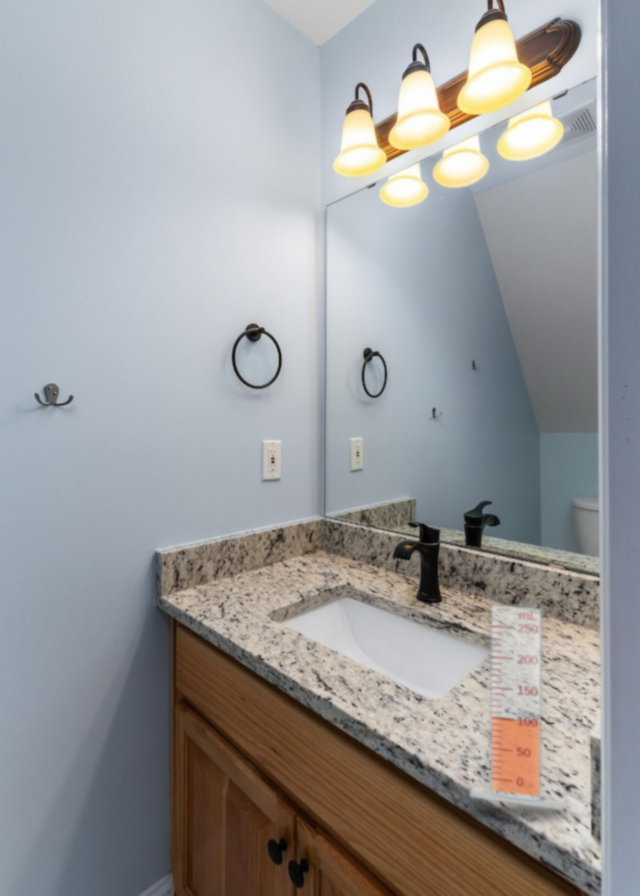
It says {"value": 100, "unit": "mL"}
